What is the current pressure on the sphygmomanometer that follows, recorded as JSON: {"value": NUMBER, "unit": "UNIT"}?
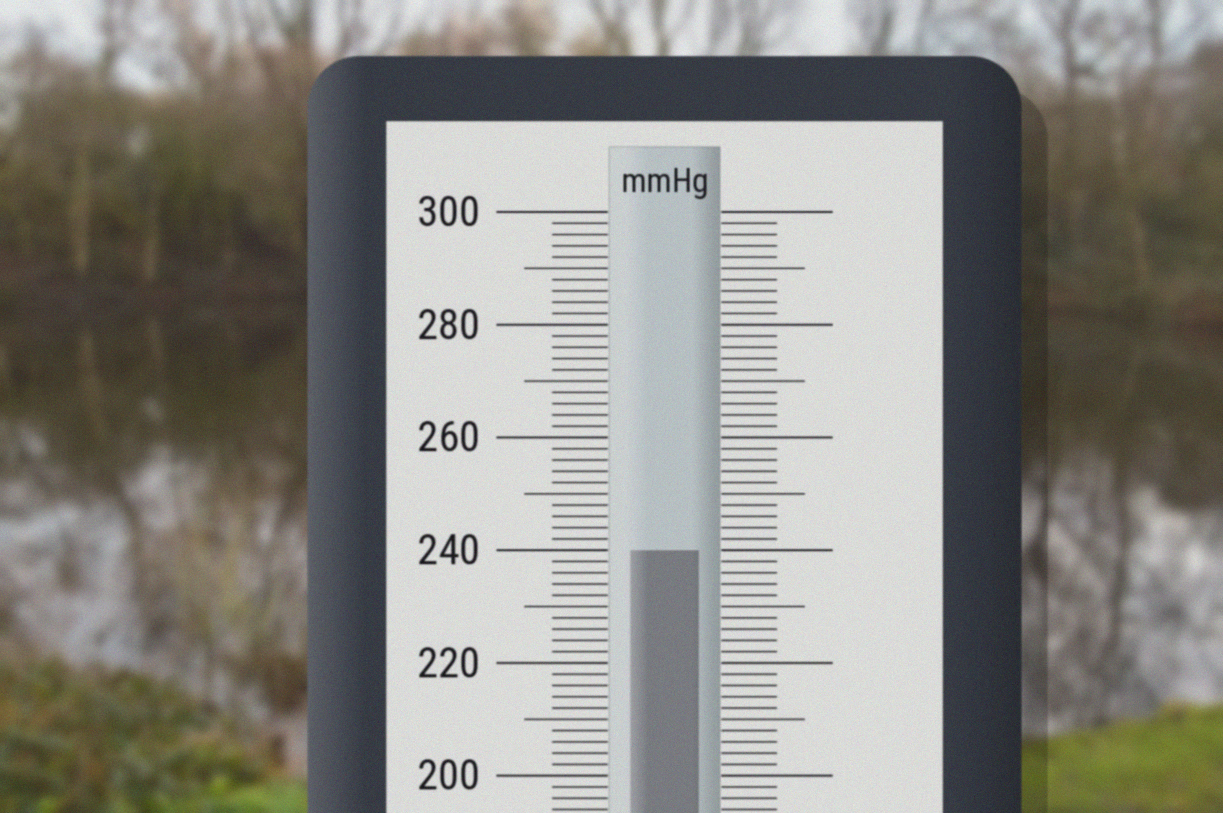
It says {"value": 240, "unit": "mmHg"}
